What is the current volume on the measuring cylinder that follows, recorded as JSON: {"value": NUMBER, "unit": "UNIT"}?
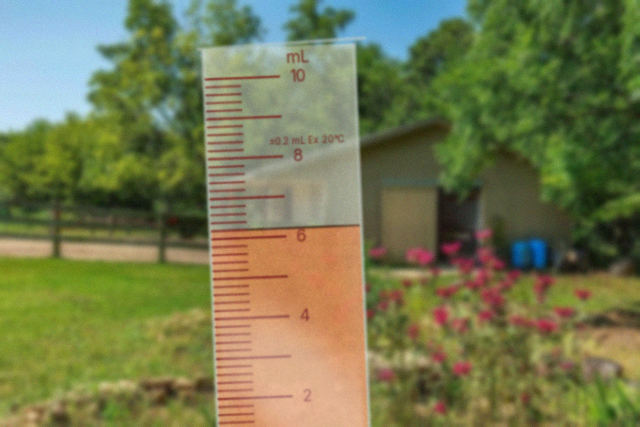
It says {"value": 6.2, "unit": "mL"}
